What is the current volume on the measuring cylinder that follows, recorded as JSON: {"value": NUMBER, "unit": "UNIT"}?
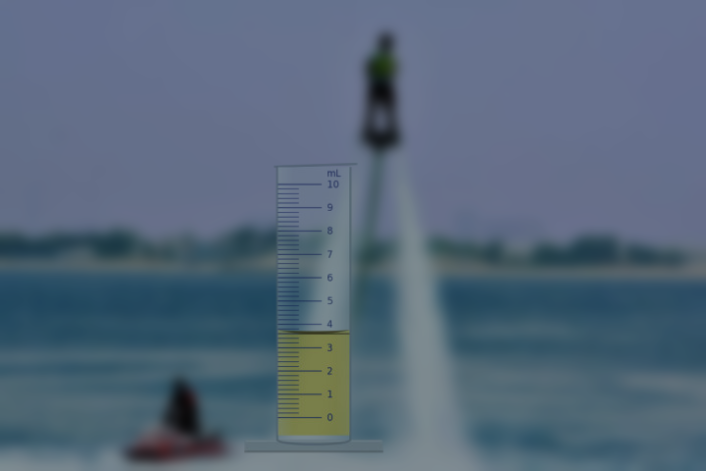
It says {"value": 3.6, "unit": "mL"}
